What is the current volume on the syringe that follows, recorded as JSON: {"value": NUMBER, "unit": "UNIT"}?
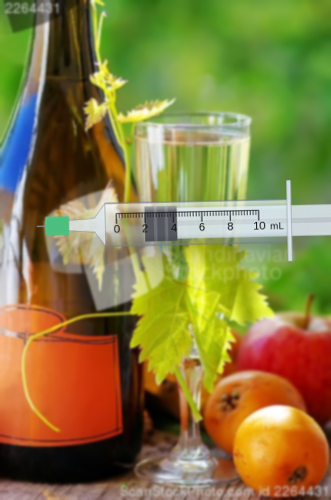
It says {"value": 2, "unit": "mL"}
